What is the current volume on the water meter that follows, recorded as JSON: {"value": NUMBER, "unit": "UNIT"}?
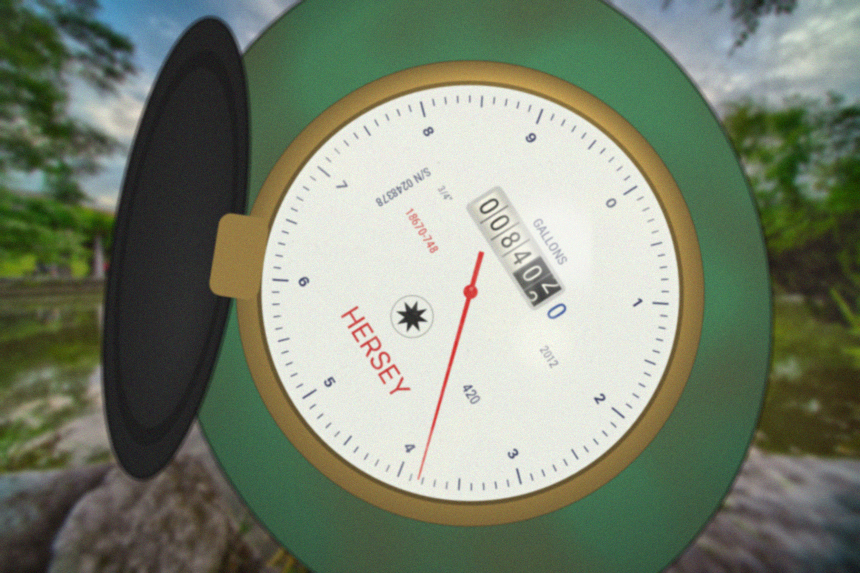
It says {"value": 84023.8, "unit": "gal"}
